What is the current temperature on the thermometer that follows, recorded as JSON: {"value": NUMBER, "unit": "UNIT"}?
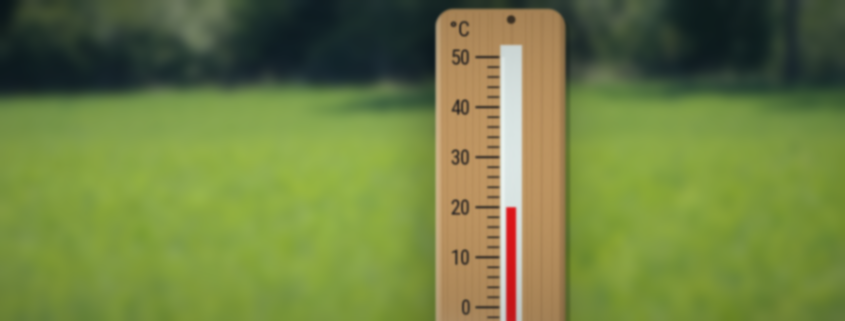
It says {"value": 20, "unit": "°C"}
